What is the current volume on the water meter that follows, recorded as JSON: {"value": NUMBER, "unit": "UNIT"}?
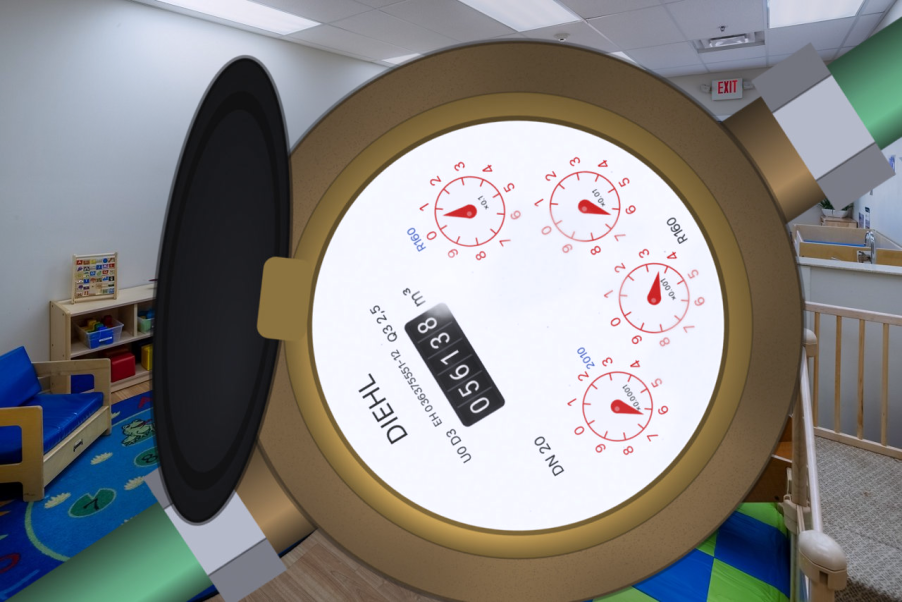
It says {"value": 56138.0636, "unit": "m³"}
